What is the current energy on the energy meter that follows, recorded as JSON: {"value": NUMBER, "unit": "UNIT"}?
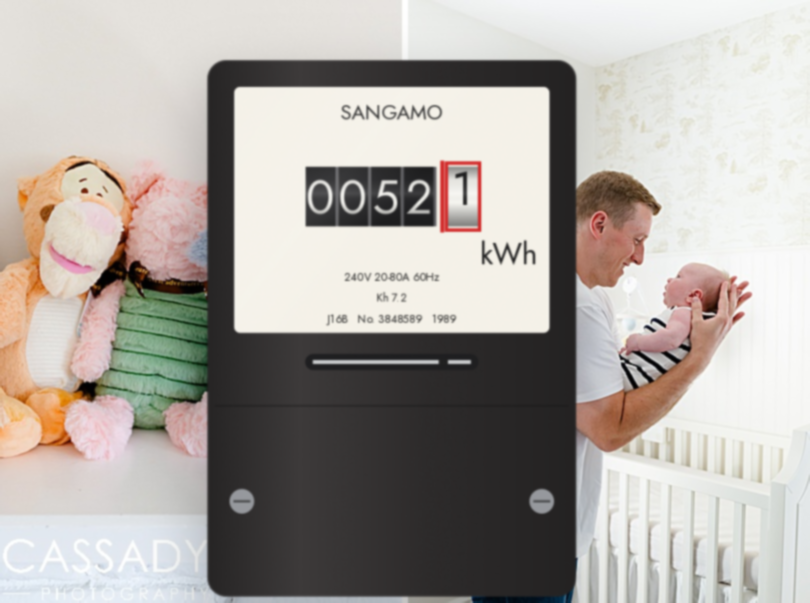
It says {"value": 52.1, "unit": "kWh"}
